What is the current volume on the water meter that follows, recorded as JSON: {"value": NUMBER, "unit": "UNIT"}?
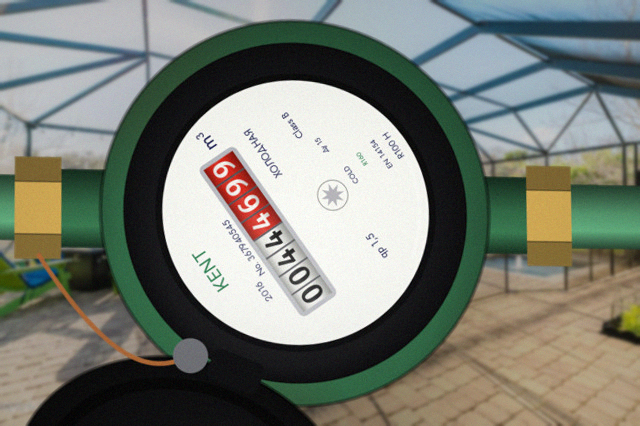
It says {"value": 44.4699, "unit": "m³"}
